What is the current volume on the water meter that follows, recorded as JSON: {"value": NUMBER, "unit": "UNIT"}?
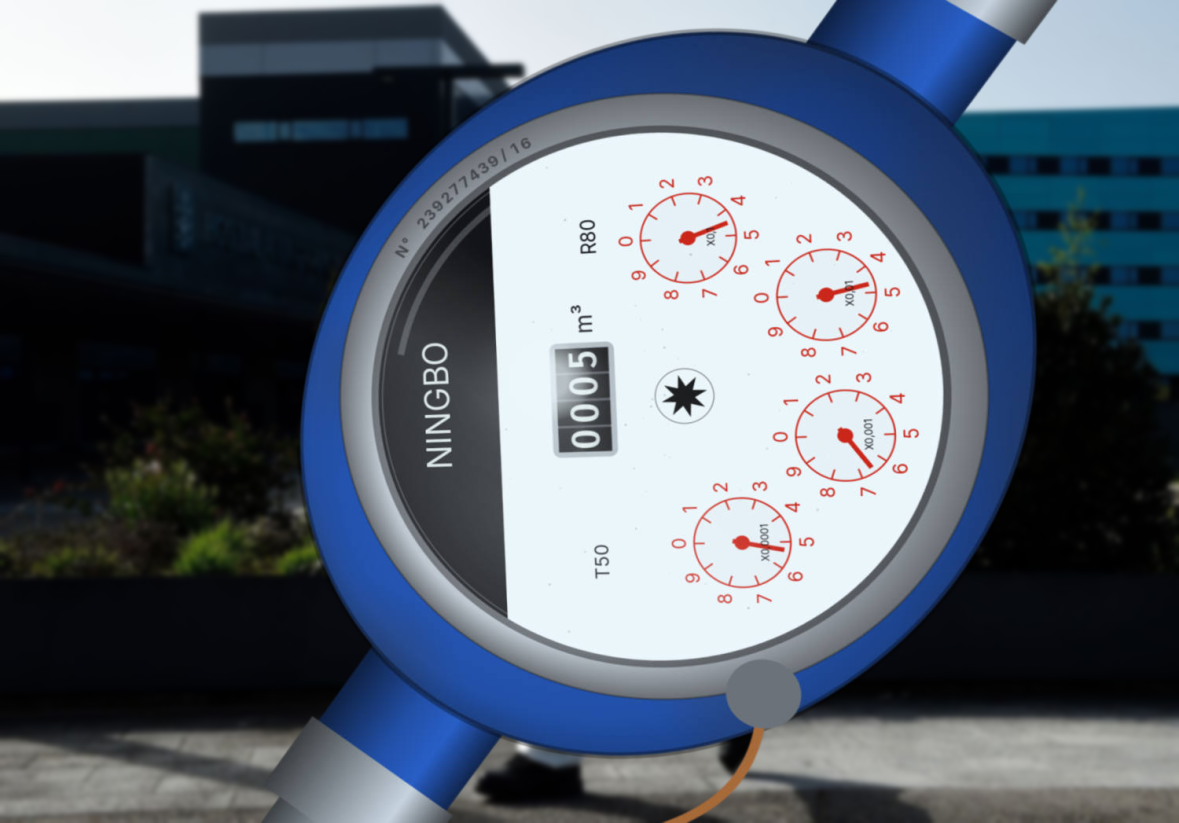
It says {"value": 5.4465, "unit": "m³"}
